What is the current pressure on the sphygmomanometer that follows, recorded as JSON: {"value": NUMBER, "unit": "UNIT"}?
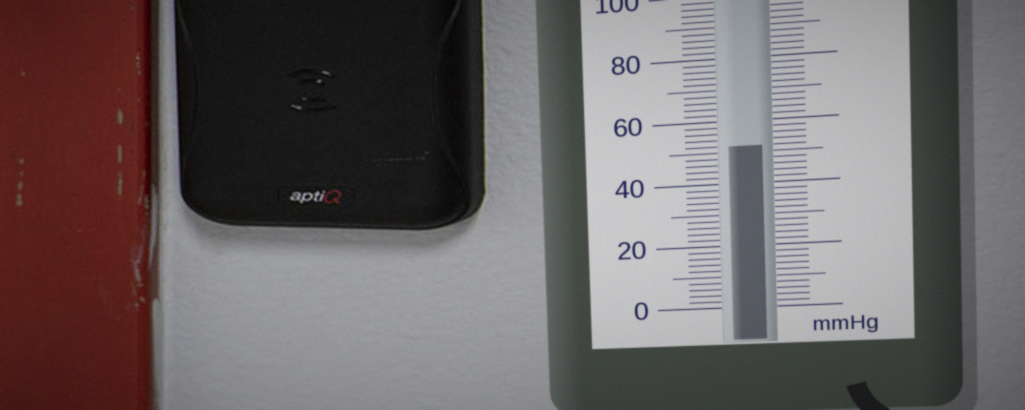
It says {"value": 52, "unit": "mmHg"}
